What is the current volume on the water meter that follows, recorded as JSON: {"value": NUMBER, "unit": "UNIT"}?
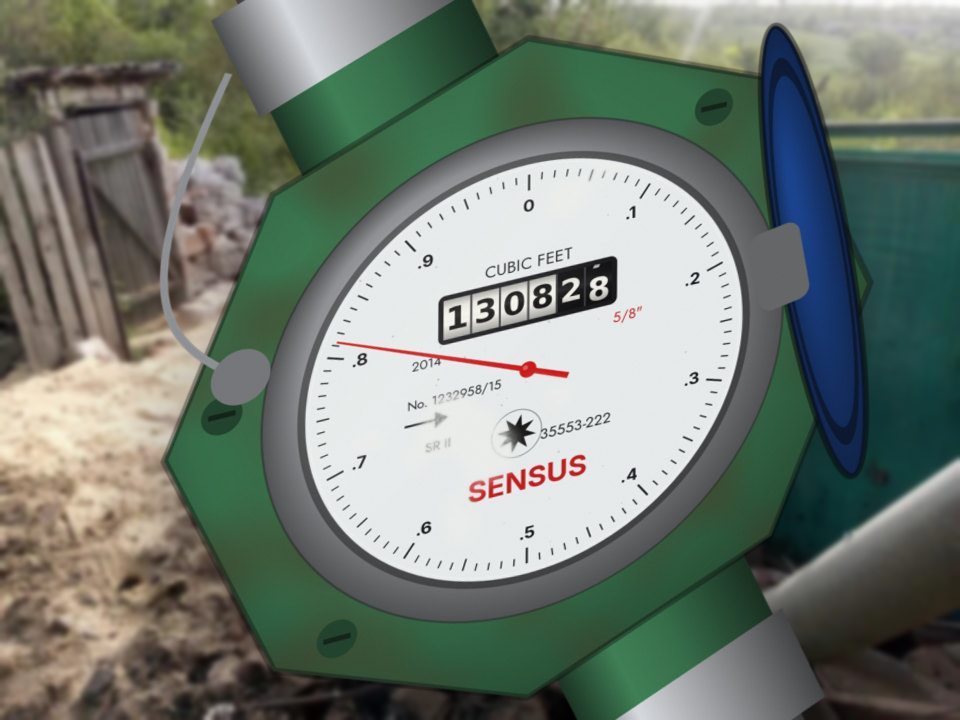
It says {"value": 130827.81, "unit": "ft³"}
